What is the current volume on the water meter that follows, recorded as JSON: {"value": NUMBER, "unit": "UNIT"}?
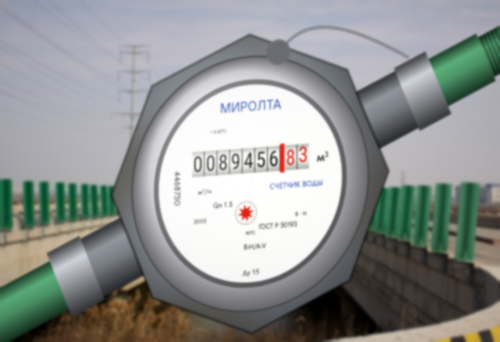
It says {"value": 89456.83, "unit": "m³"}
